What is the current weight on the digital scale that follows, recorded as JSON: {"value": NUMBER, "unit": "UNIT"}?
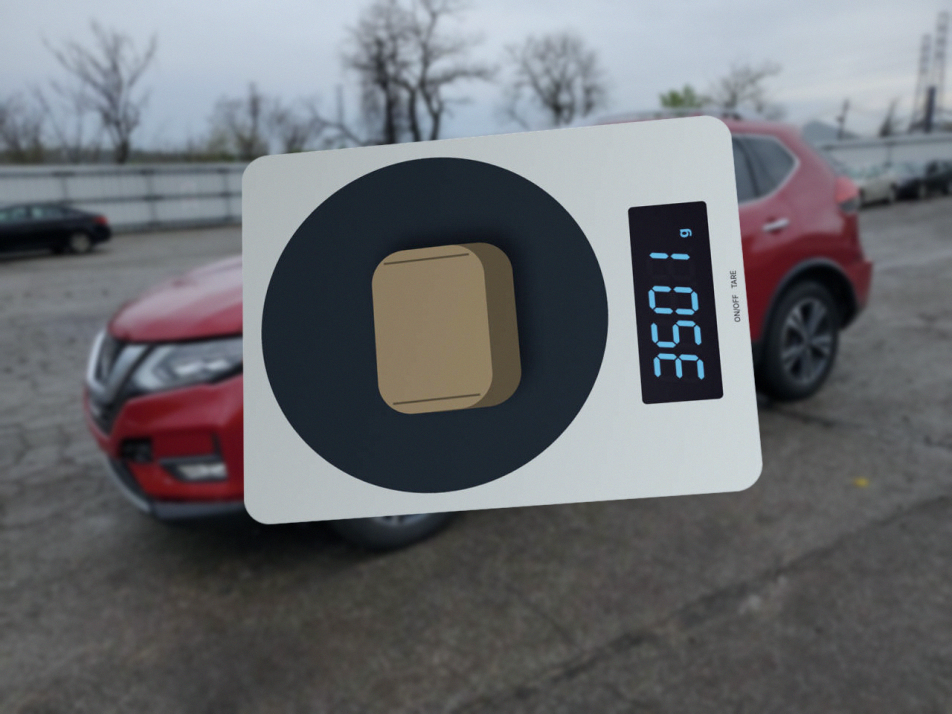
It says {"value": 3501, "unit": "g"}
